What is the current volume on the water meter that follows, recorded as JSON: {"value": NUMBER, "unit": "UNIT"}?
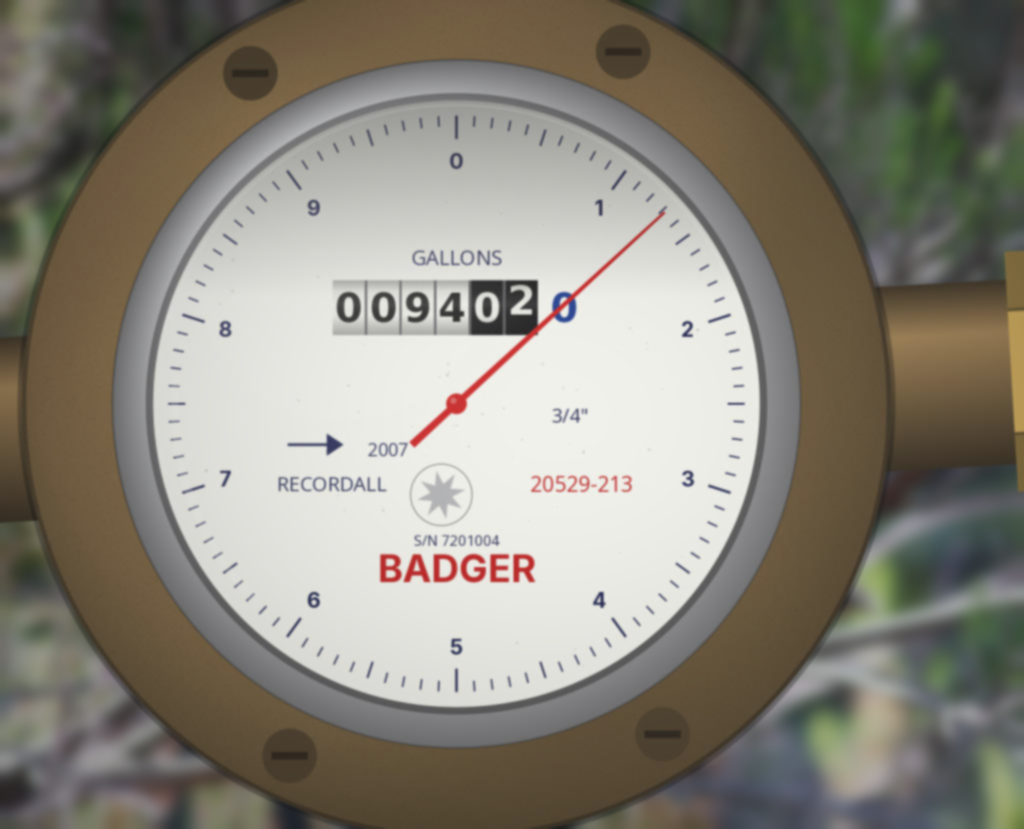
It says {"value": 94021.3, "unit": "gal"}
